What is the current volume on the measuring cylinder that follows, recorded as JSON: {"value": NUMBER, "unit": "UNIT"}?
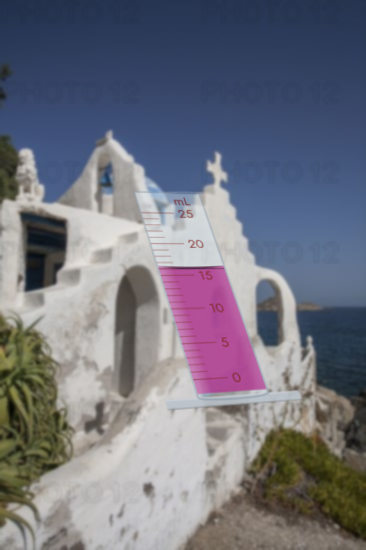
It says {"value": 16, "unit": "mL"}
